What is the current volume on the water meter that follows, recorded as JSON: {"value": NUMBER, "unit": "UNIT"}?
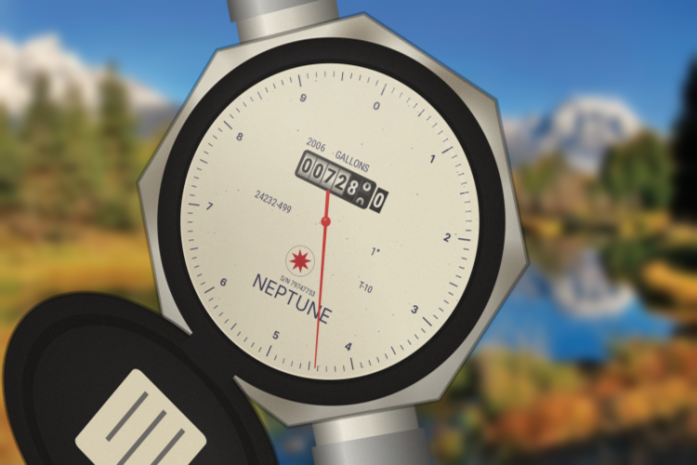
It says {"value": 72884.4, "unit": "gal"}
